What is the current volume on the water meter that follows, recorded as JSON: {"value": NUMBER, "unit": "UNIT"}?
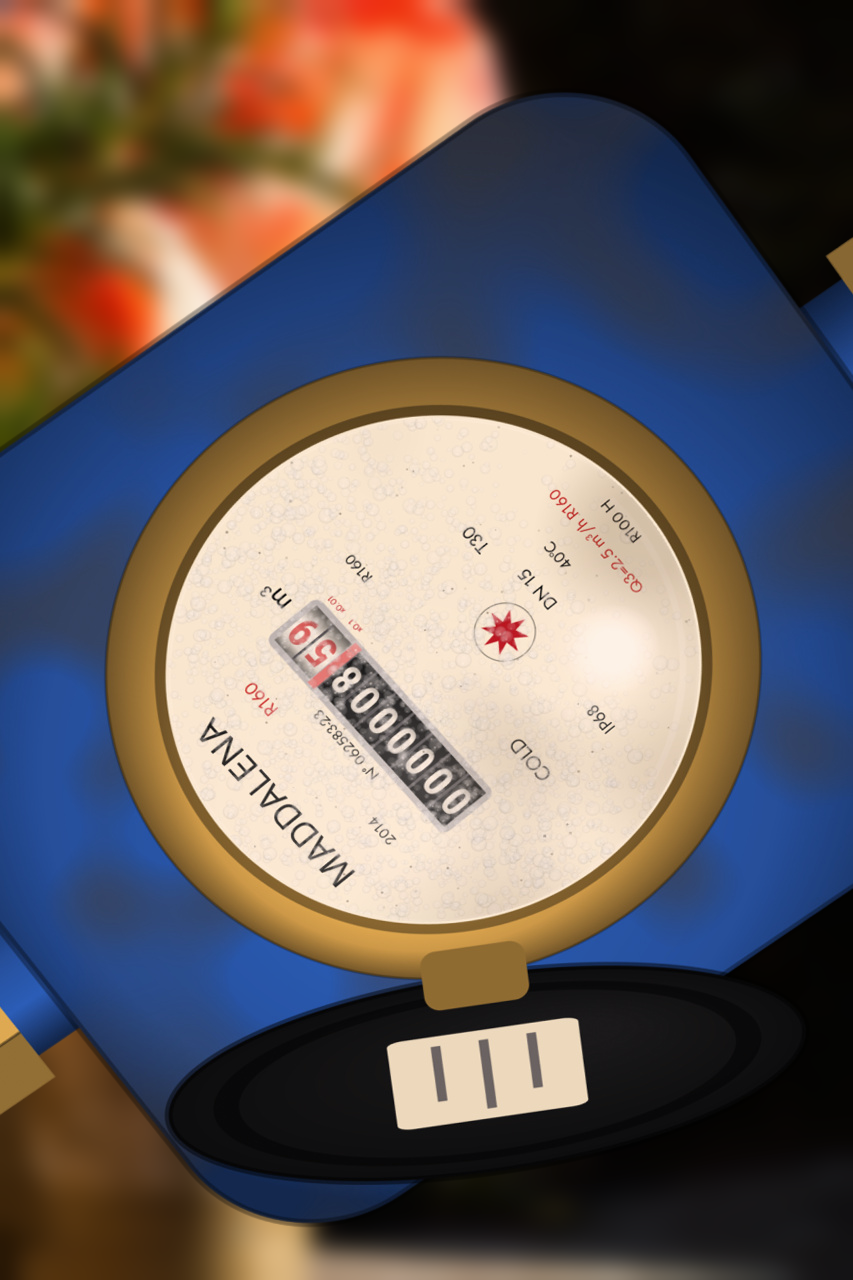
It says {"value": 8.59, "unit": "m³"}
